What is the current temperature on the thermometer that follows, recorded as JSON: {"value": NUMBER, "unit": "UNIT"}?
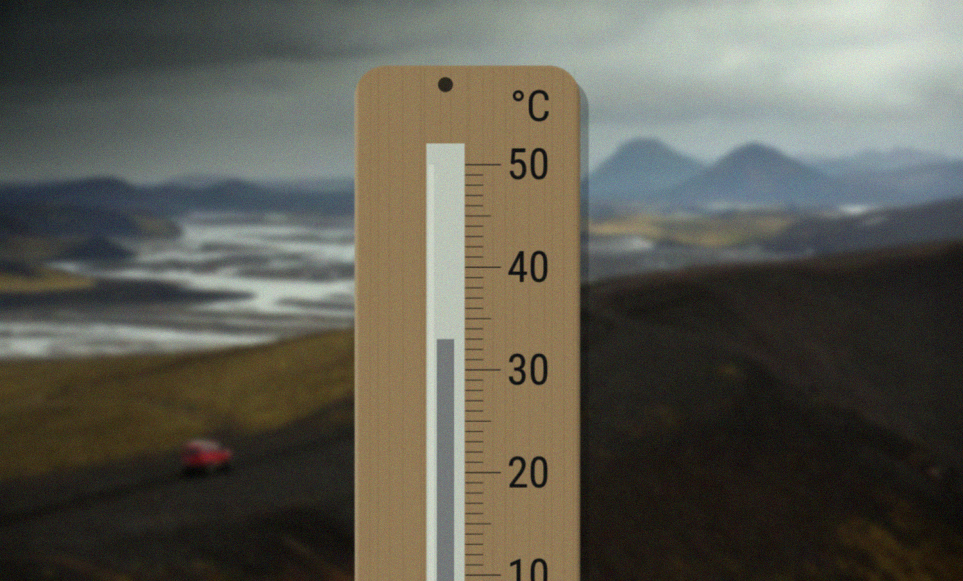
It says {"value": 33, "unit": "°C"}
